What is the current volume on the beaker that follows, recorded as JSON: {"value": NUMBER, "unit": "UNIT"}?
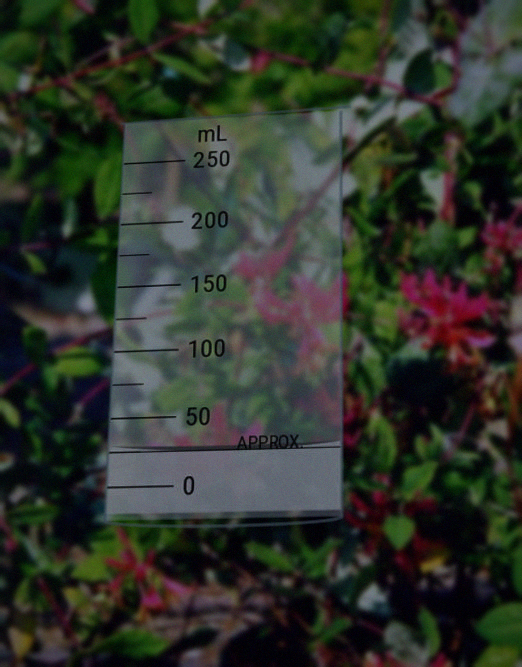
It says {"value": 25, "unit": "mL"}
